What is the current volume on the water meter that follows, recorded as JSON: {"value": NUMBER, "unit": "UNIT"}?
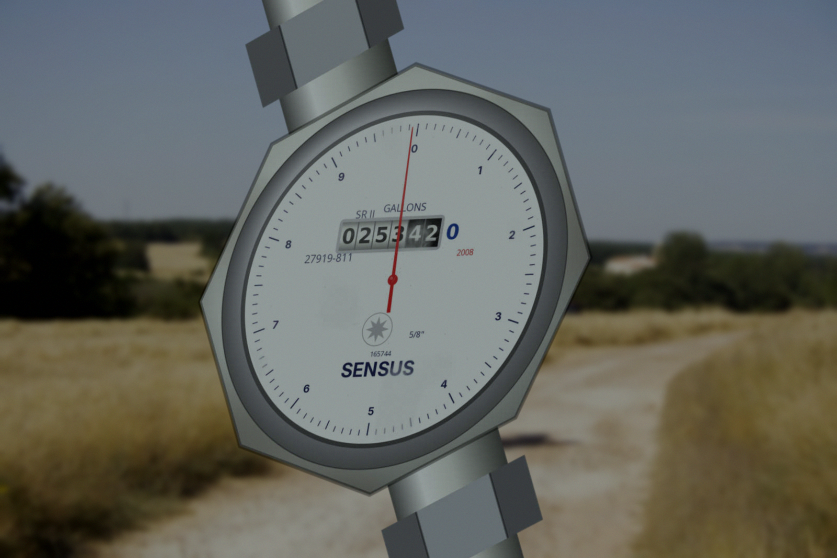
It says {"value": 253419.9, "unit": "gal"}
